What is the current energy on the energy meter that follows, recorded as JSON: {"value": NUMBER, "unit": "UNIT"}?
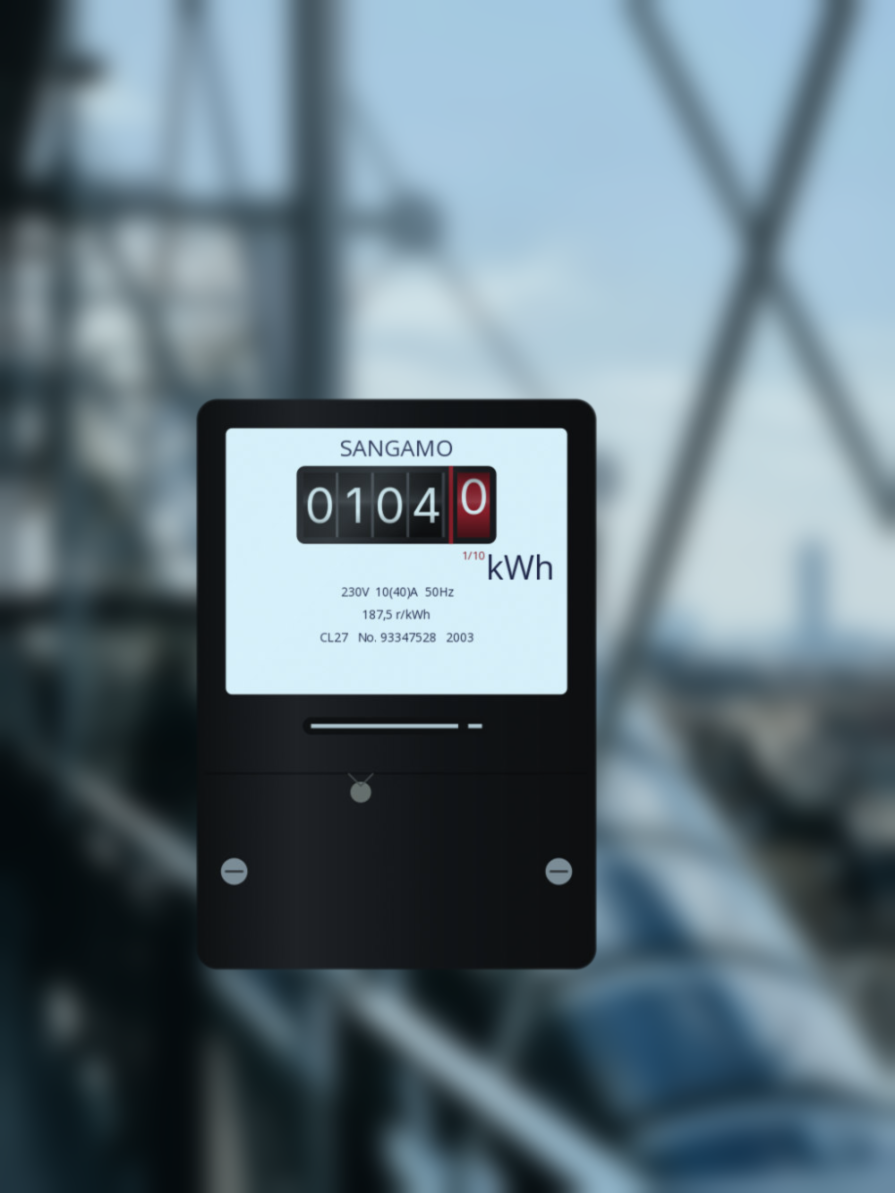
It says {"value": 104.0, "unit": "kWh"}
